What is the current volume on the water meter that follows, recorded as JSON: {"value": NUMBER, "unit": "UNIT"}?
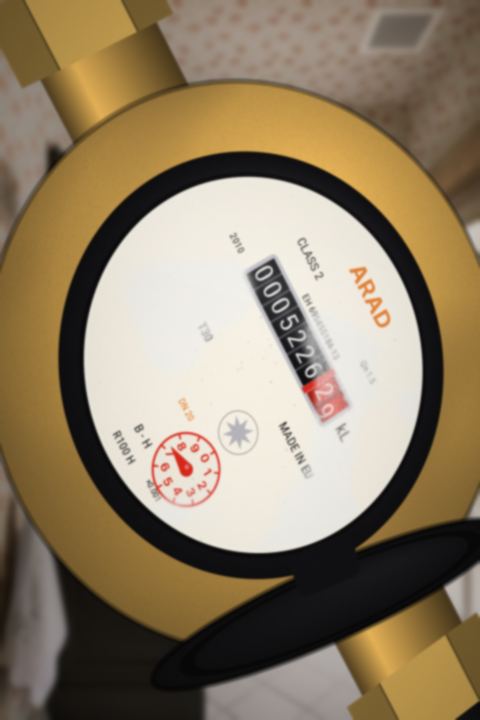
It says {"value": 5226.287, "unit": "kL"}
